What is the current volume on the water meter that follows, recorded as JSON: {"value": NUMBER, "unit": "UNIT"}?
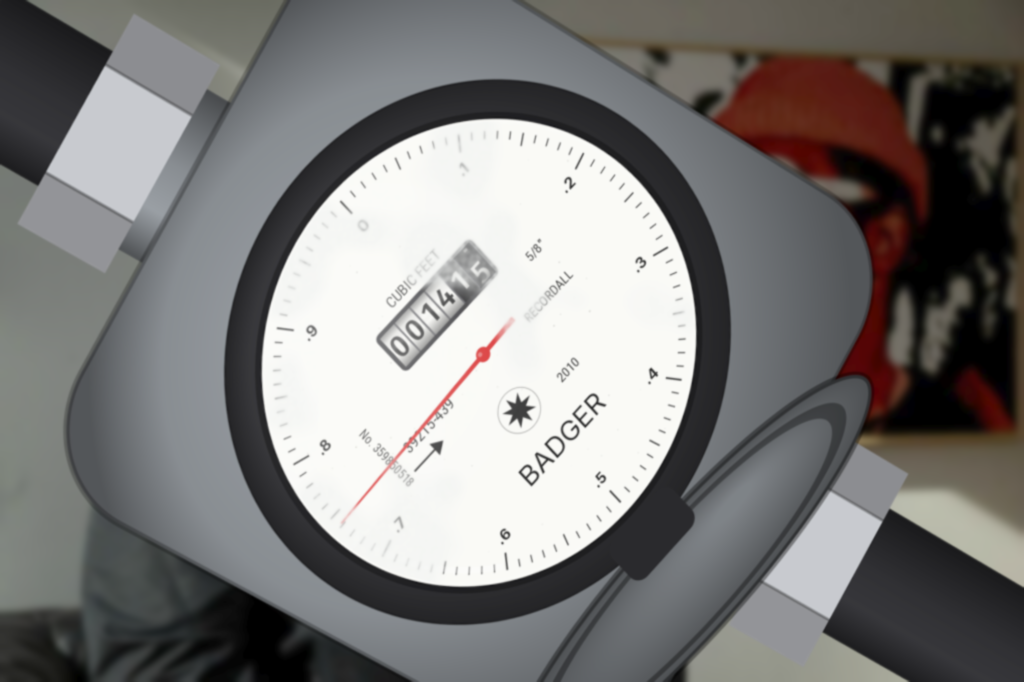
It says {"value": 1414.74, "unit": "ft³"}
